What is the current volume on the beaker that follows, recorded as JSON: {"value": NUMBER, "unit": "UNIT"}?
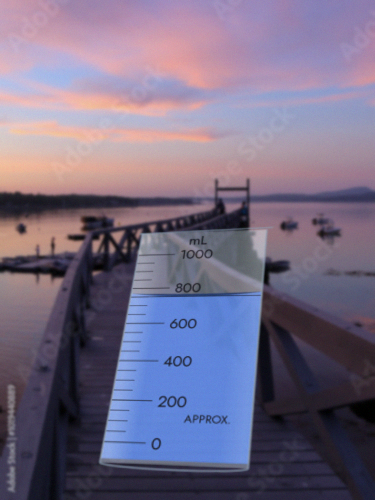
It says {"value": 750, "unit": "mL"}
